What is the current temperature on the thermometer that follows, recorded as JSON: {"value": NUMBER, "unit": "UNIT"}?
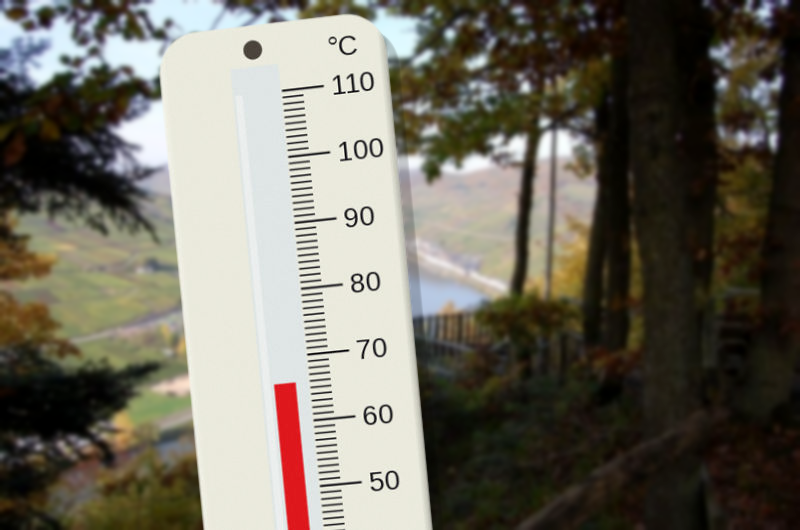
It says {"value": 66, "unit": "°C"}
